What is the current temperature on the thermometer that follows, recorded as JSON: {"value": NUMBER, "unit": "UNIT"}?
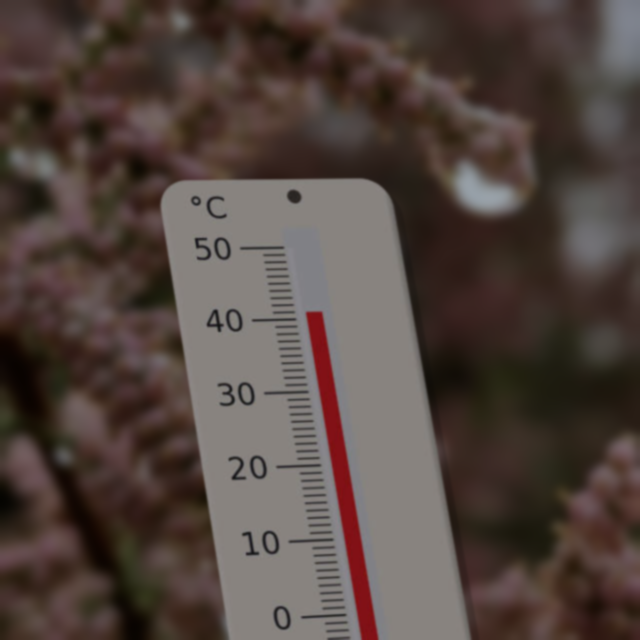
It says {"value": 41, "unit": "°C"}
